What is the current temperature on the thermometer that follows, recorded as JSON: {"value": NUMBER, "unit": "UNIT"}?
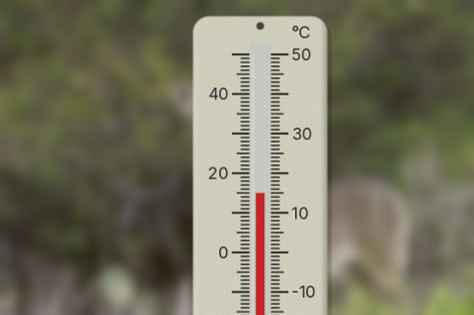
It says {"value": 15, "unit": "°C"}
